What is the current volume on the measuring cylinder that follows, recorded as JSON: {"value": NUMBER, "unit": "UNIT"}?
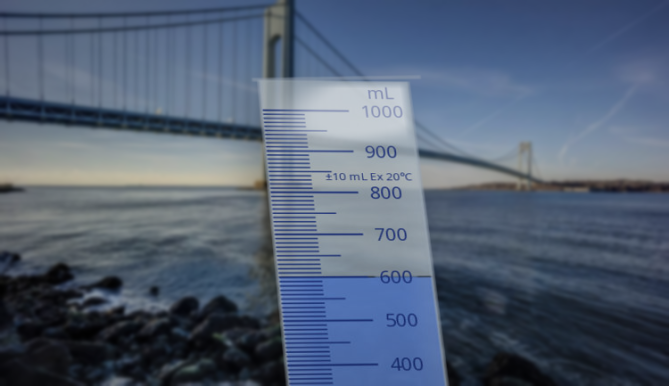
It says {"value": 600, "unit": "mL"}
